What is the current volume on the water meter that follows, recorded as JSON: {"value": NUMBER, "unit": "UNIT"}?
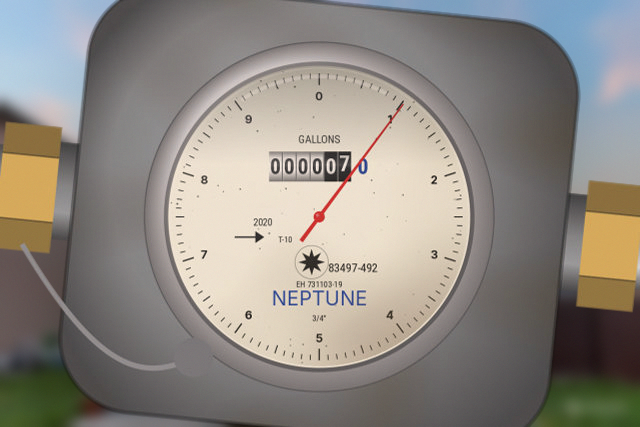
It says {"value": 71.0, "unit": "gal"}
